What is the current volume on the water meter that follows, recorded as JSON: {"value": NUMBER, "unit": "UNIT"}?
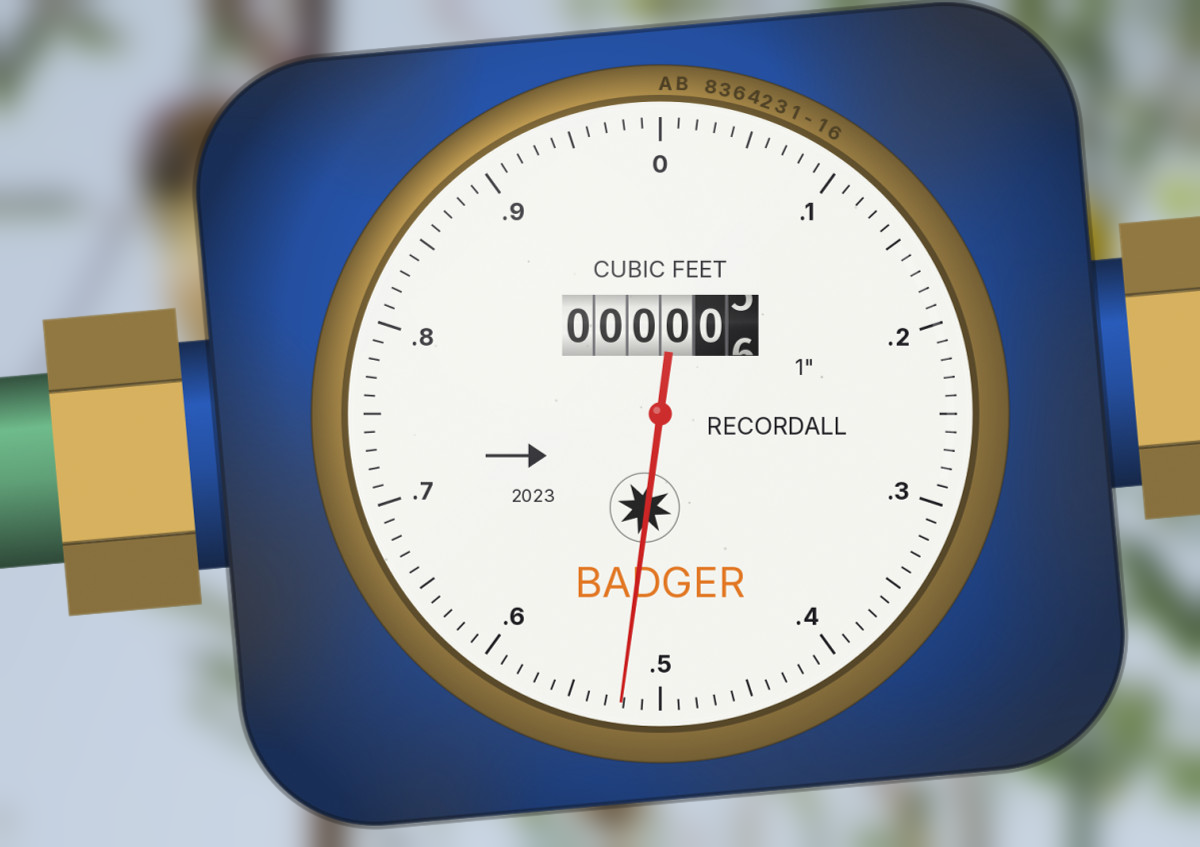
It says {"value": 5.52, "unit": "ft³"}
